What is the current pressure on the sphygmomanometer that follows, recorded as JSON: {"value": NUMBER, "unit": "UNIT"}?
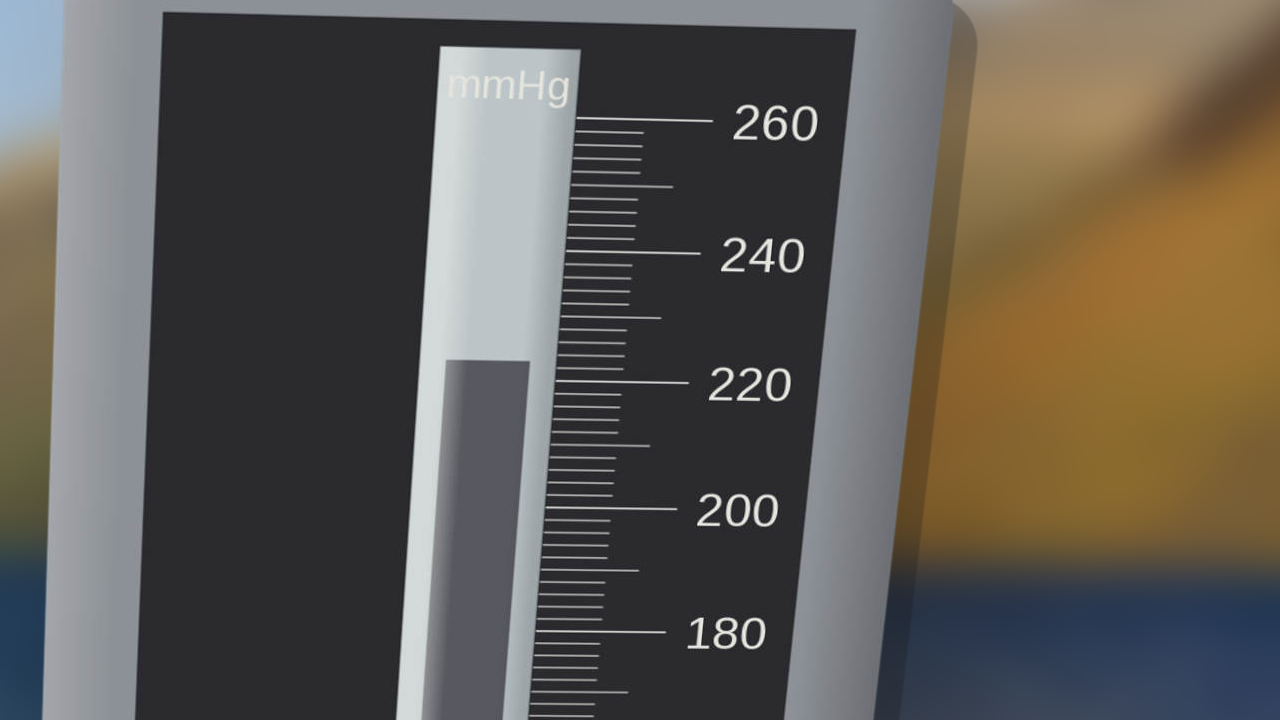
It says {"value": 223, "unit": "mmHg"}
